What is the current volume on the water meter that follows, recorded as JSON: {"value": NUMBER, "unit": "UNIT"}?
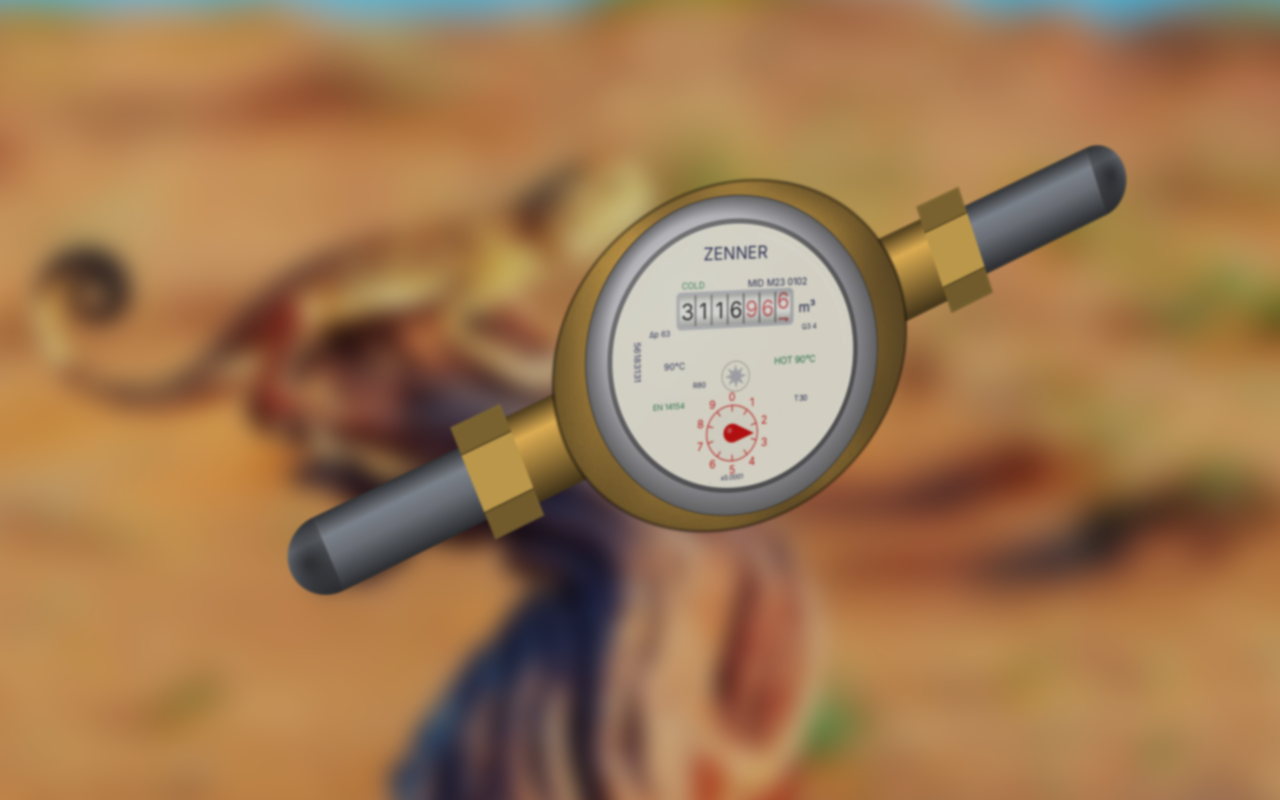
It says {"value": 3116.9662, "unit": "m³"}
